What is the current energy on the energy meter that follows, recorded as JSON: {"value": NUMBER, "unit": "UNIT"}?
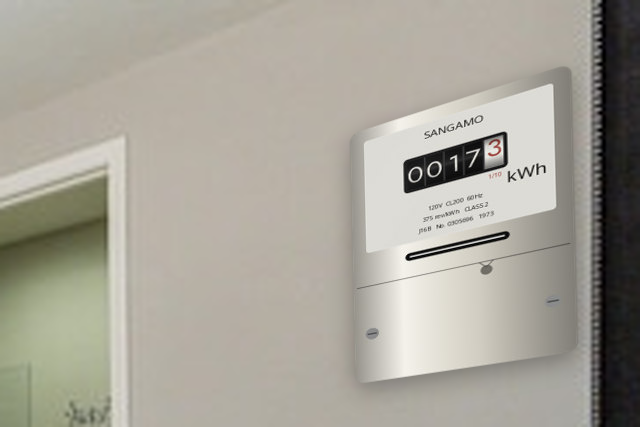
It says {"value": 17.3, "unit": "kWh"}
